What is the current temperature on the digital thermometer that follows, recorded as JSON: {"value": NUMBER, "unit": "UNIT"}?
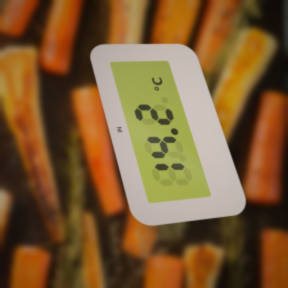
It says {"value": 14.2, "unit": "°C"}
